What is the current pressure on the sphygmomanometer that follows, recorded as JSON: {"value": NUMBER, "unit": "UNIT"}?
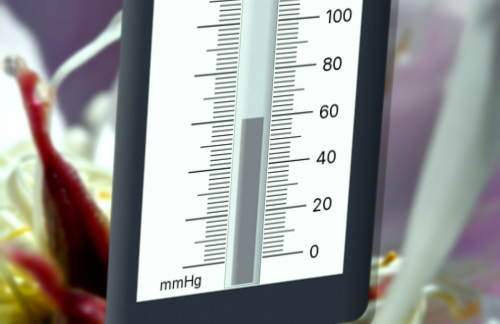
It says {"value": 60, "unit": "mmHg"}
